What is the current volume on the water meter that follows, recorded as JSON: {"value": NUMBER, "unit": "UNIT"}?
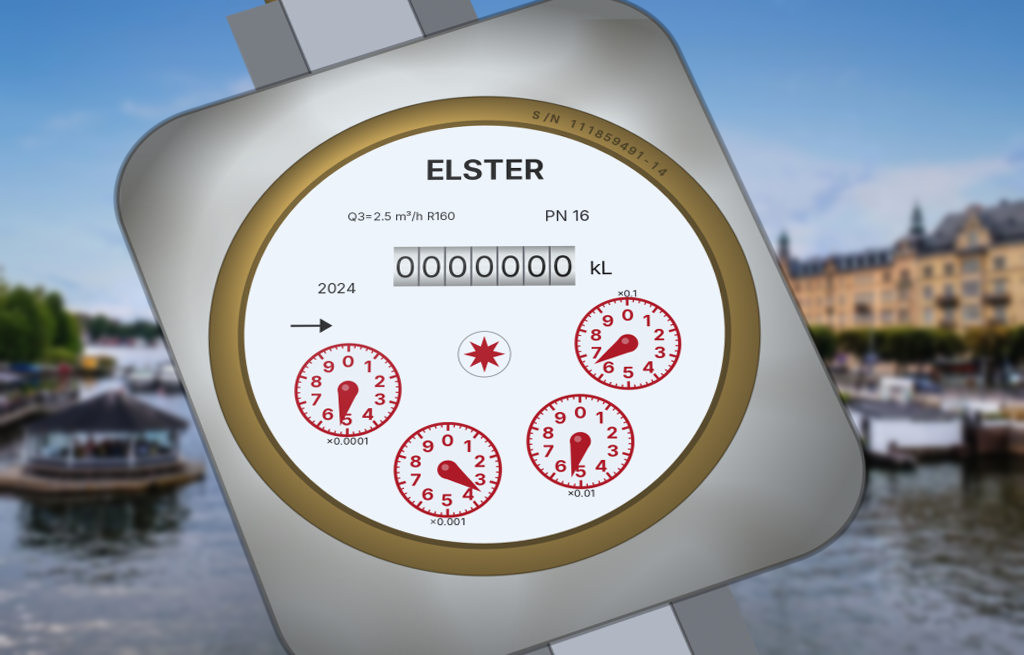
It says {"value": 0.6535, "unit": "kL"}
